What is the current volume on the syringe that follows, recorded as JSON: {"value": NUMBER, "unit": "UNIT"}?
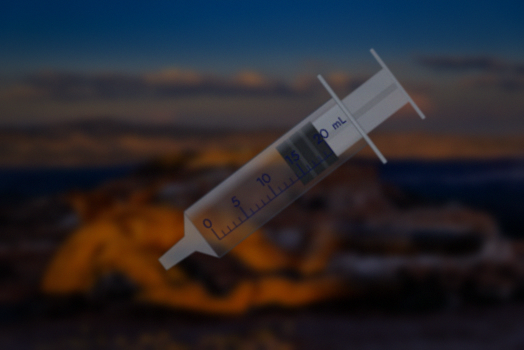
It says {"value": 14, "unit": "mL"}
